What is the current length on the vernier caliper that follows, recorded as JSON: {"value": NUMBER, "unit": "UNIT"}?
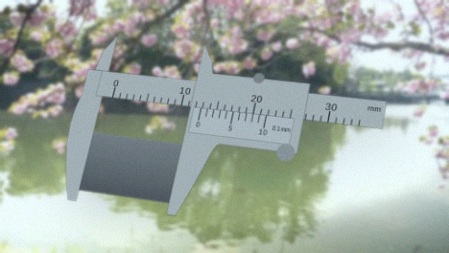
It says {"value": 12.8, "unit": "mm"}
